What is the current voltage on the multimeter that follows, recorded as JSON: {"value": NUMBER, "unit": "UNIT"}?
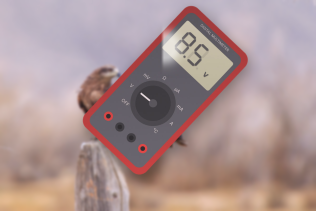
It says {"value": 8.5, "unit": "V"}
